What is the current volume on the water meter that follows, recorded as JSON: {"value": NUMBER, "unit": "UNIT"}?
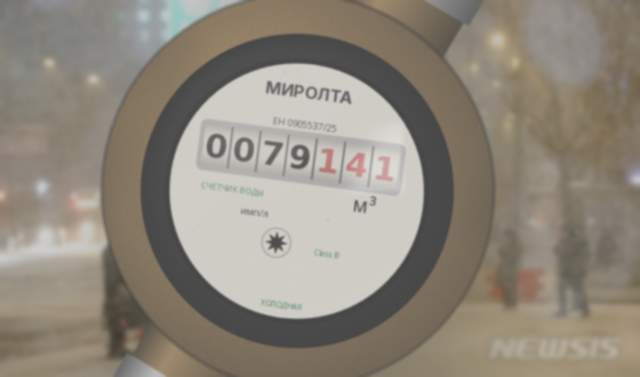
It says {"value": 79.141, "unit": "m³"}
